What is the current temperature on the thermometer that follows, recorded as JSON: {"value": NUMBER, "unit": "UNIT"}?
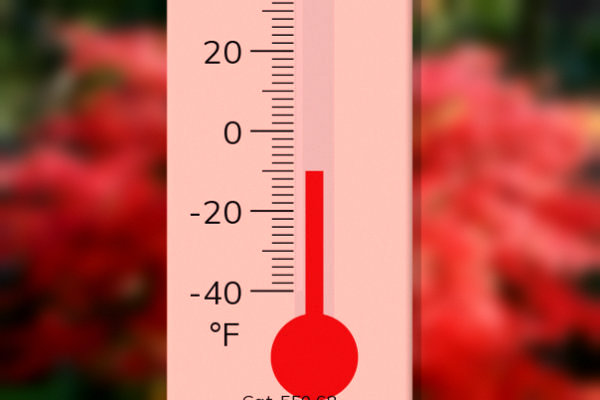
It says {"value": -10, "unit": "°F"}
